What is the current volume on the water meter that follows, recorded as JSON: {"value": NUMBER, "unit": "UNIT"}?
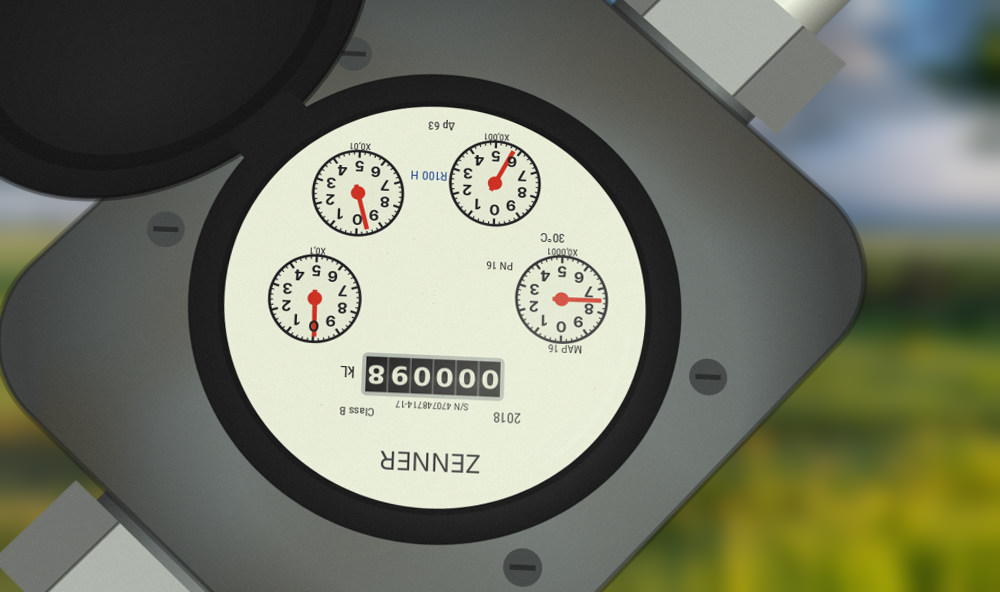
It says {"value": 97.9957, "unit": "kL"}
